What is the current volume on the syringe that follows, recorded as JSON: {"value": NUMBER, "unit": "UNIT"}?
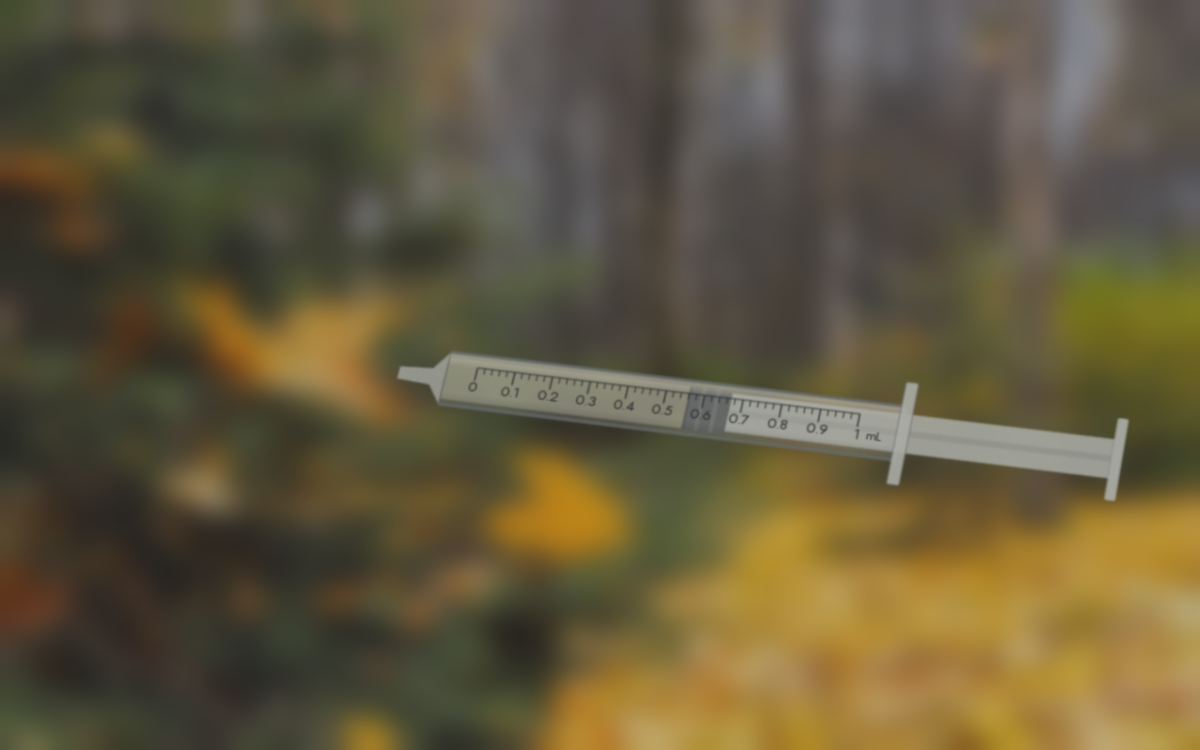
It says {"value": 0.56, "unit": "mL"}
